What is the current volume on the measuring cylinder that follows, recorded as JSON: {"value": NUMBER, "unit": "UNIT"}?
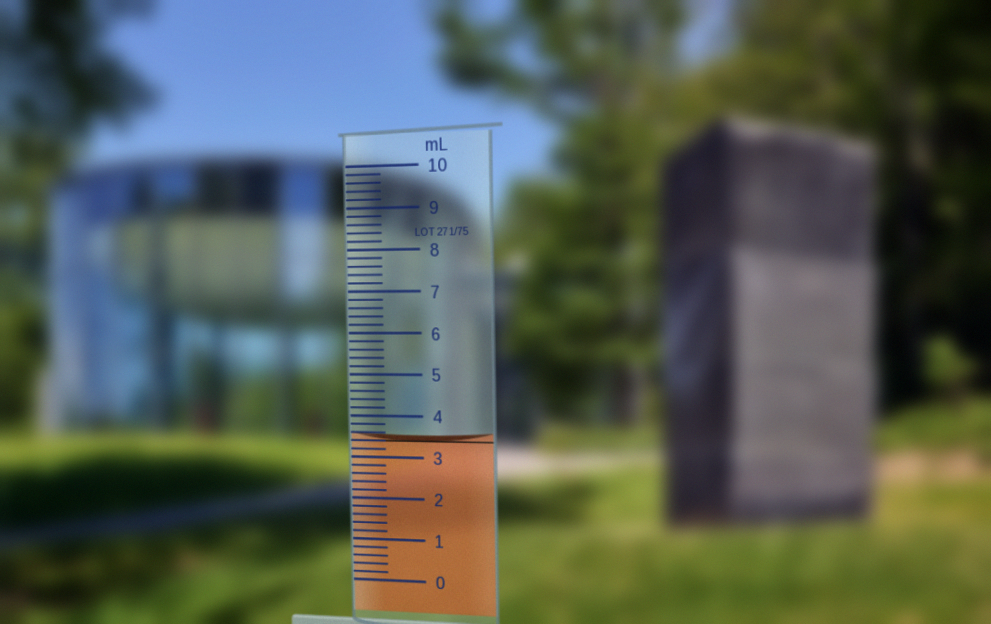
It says {"value": 3.4, "unit": "mL"}
